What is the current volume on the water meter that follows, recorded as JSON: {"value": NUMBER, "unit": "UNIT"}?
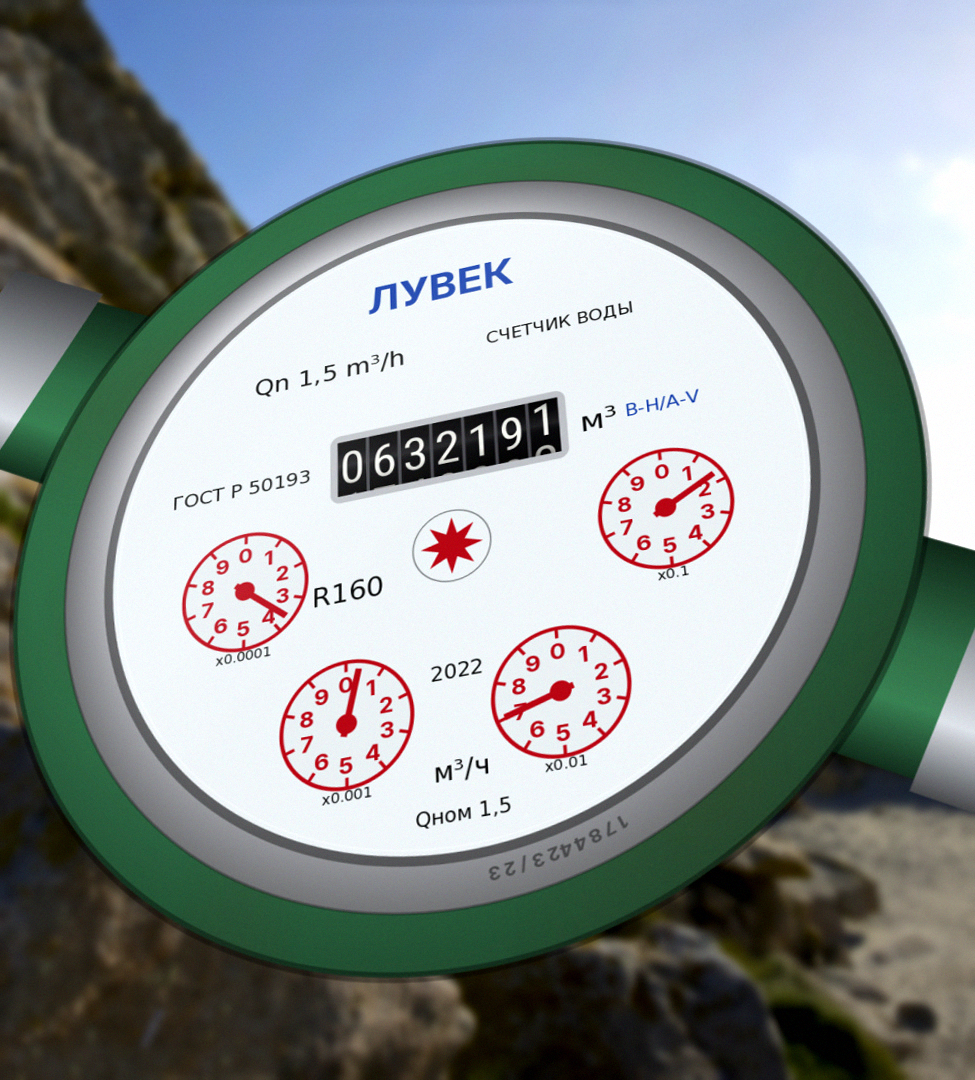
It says {"value": 632191.1703, "unit": "m³"}
